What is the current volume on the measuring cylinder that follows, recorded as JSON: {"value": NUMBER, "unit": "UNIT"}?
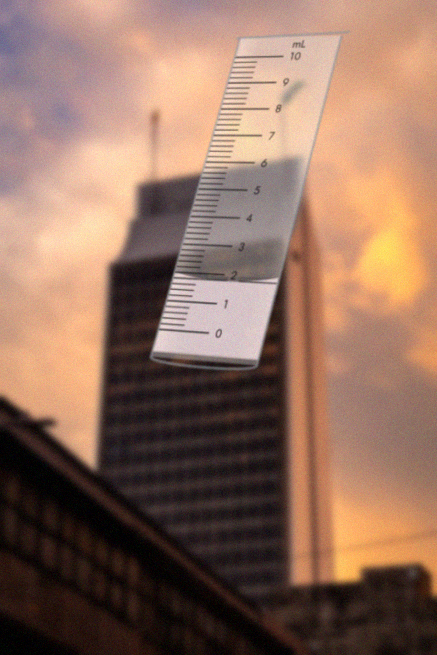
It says {"value": 1.8, "unit": "mL"}
